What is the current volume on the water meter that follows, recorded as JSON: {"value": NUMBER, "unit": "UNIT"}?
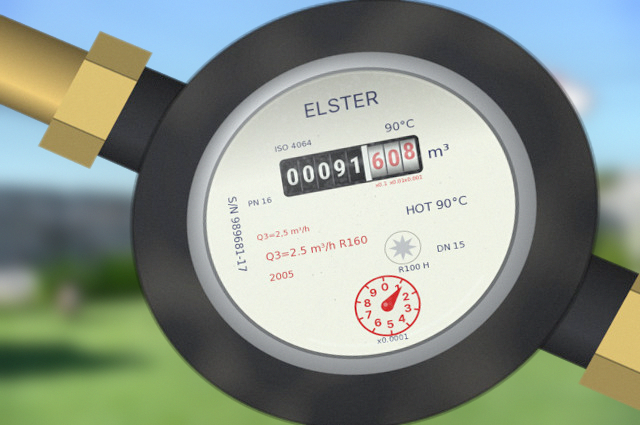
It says {"value": 91.6081, "unit": "m³"}
